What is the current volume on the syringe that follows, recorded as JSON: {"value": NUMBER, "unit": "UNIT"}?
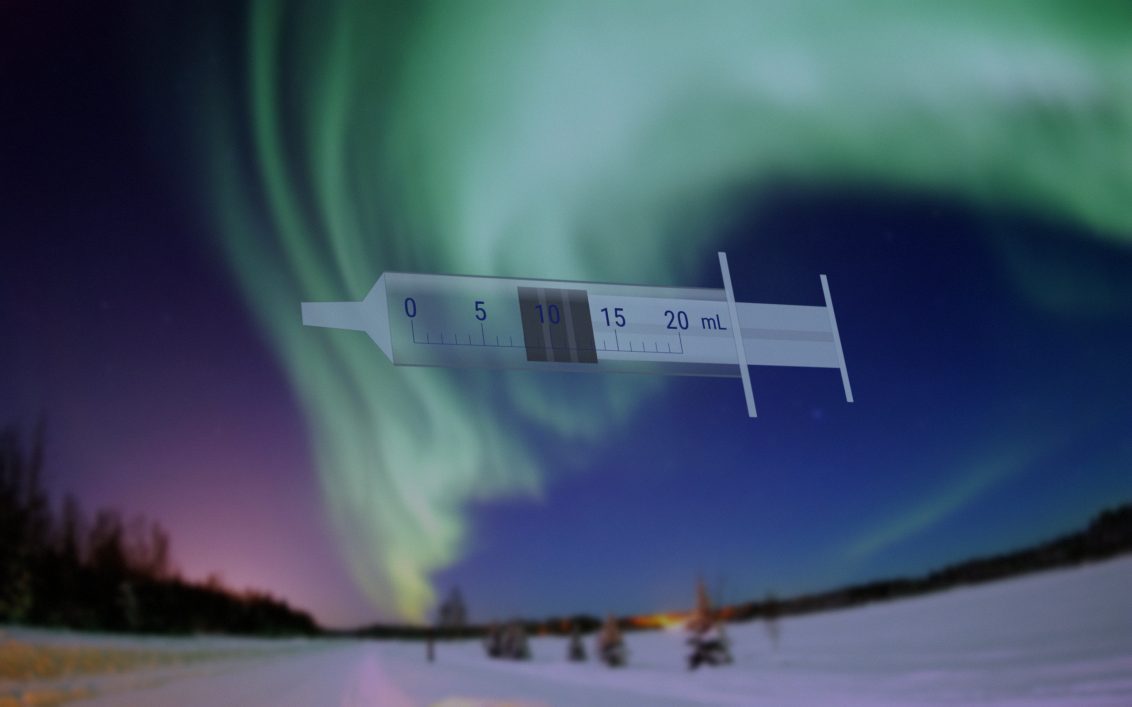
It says {"value": 8, "unit": "mL"}
